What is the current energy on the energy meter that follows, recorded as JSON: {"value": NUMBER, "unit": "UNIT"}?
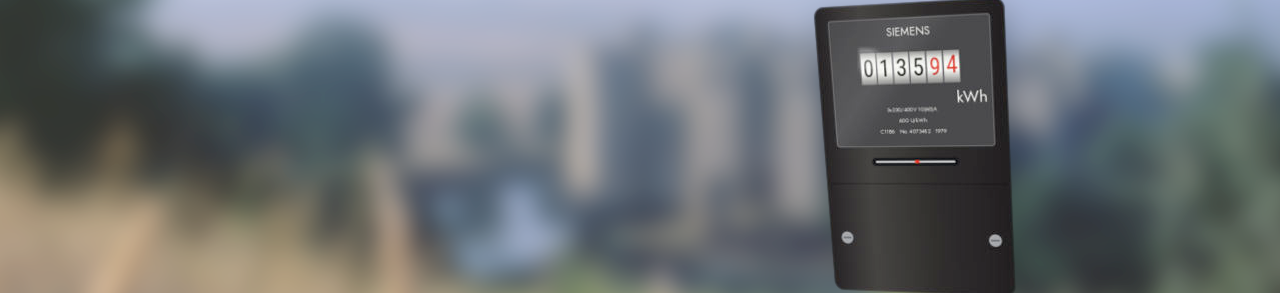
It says {"value": 135.94, "unit": "kWh"}
